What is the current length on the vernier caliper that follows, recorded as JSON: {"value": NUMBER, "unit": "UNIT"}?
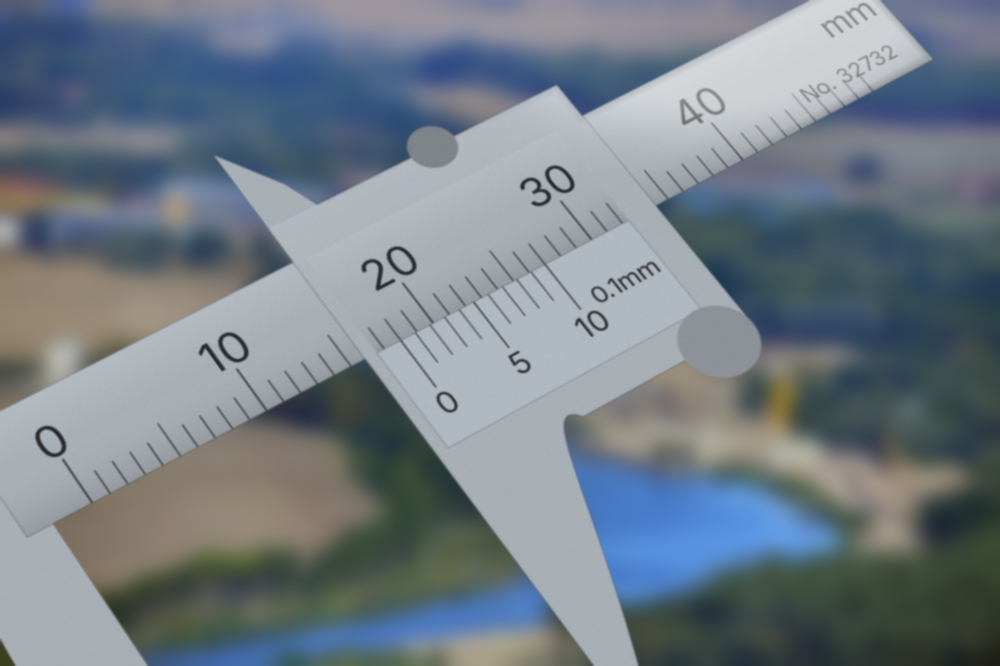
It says {"value": 18.0, "unit": "mm"}
